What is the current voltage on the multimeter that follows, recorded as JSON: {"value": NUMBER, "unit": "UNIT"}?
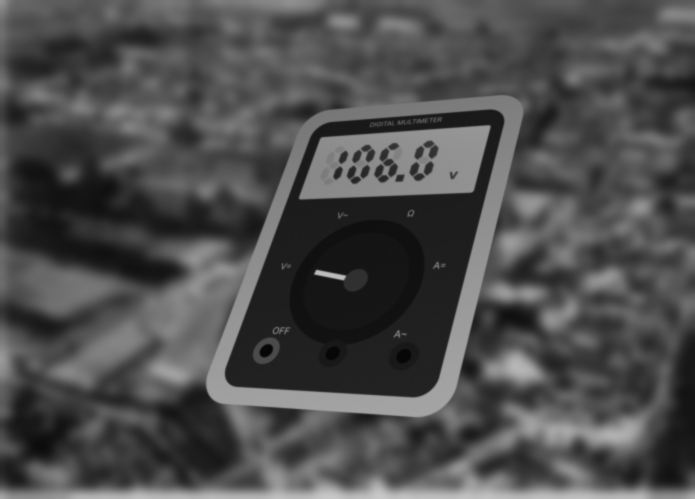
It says {"value": 106.0, "unit": "V"}
